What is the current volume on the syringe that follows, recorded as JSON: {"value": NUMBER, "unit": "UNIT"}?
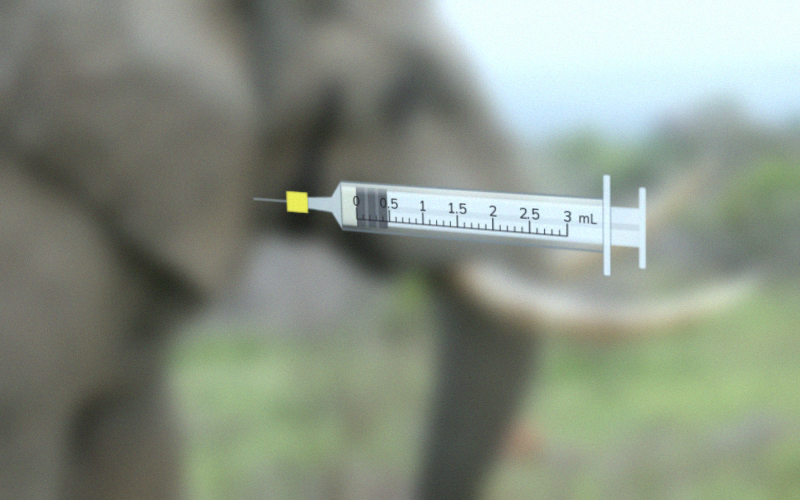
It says {"value": 0, "unit": "mL"}
